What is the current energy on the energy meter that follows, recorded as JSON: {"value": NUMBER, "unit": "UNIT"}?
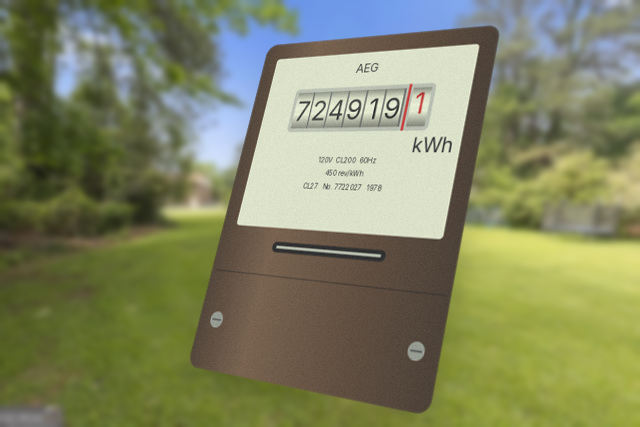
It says {"value": 724919.1, "unit": "kWh"}
